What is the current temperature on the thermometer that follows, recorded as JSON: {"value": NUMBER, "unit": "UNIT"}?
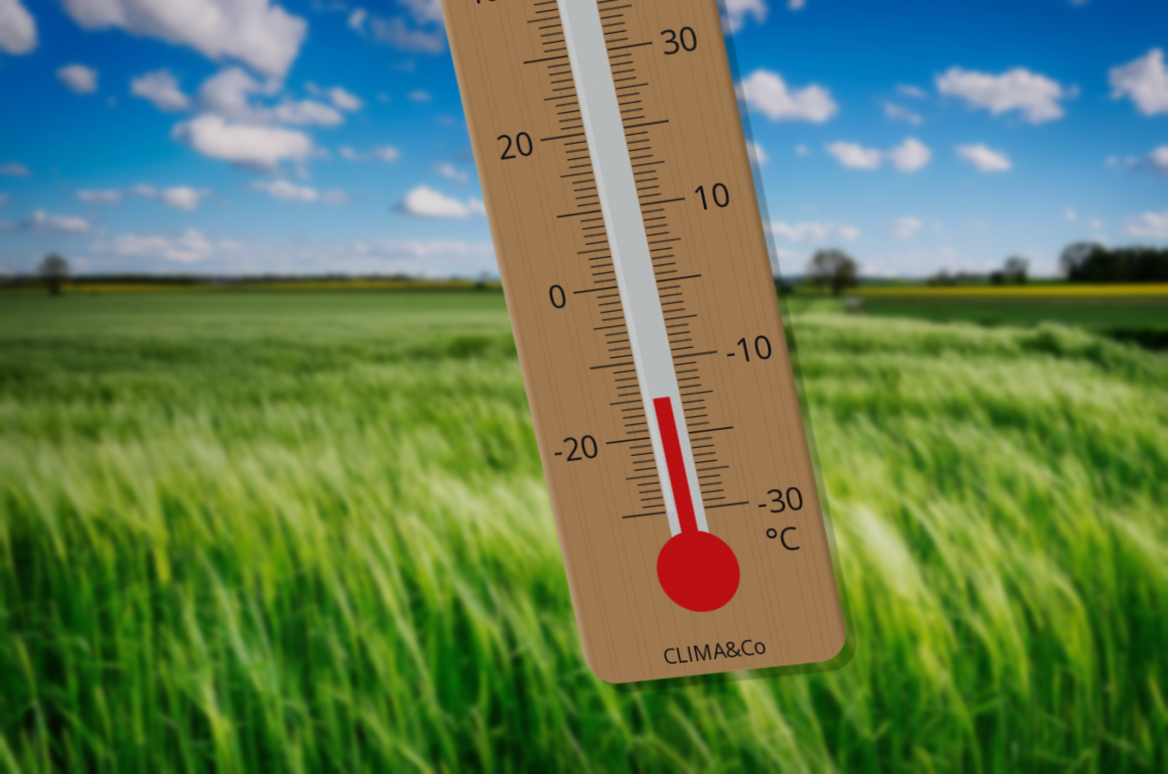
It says {"value": -15, "unit": "°C"}
